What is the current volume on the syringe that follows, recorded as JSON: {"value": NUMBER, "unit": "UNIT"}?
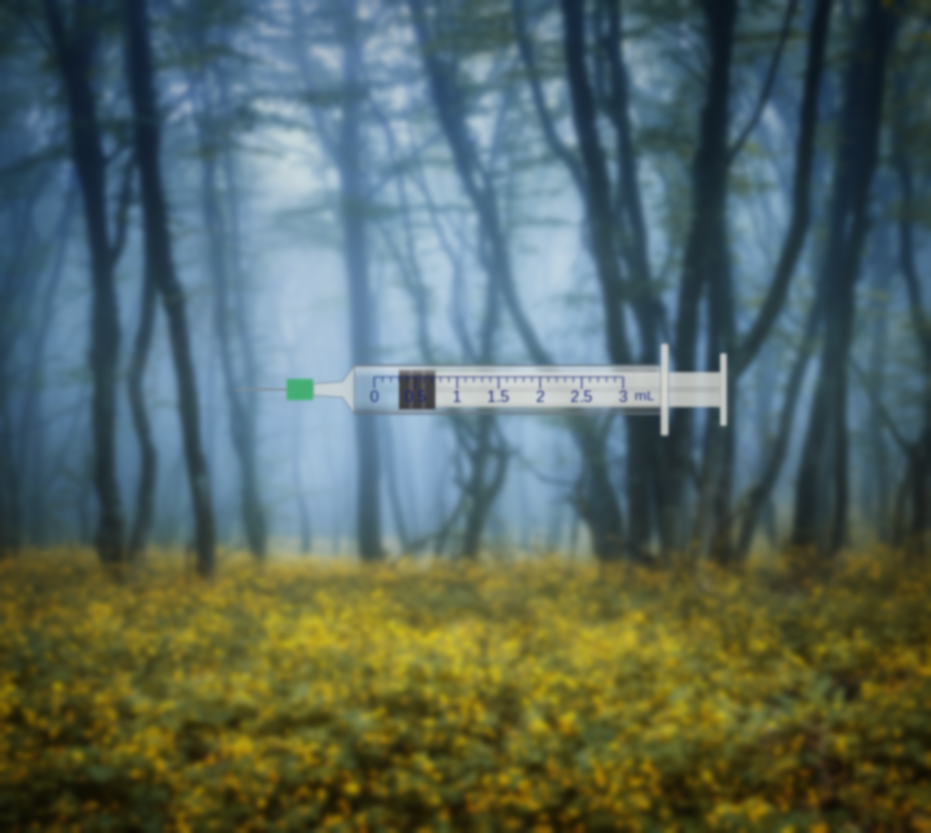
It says {"value": 0.3, "unit": "mL"}
